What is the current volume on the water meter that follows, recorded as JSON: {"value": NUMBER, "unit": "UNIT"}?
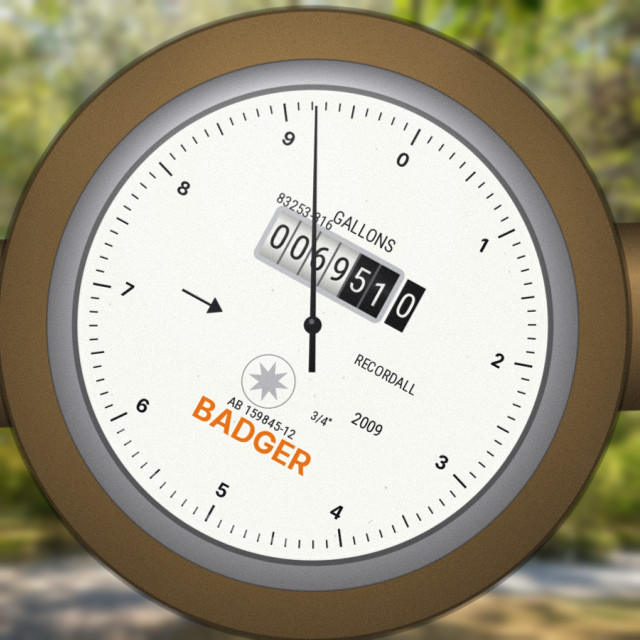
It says {"value": 69509.2, "unit": "gal"}
